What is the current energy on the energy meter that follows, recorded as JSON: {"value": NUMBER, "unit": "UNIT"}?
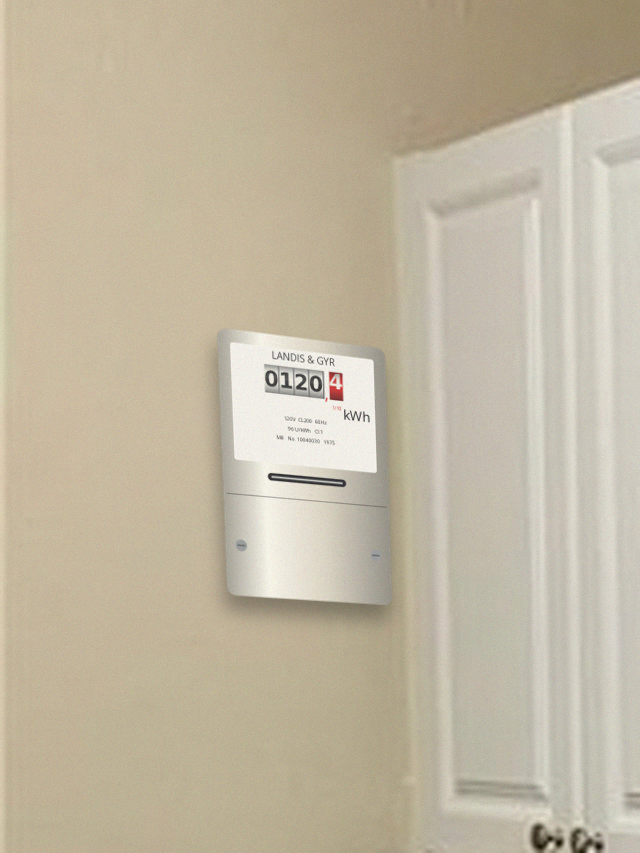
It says {"value": 120.4, "unit": "kWh"}
